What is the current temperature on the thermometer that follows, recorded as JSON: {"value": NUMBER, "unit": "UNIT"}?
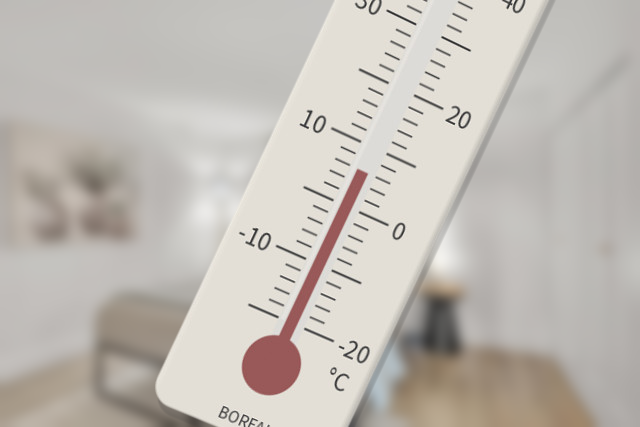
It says {"value": 6, "unit": "°C"}
